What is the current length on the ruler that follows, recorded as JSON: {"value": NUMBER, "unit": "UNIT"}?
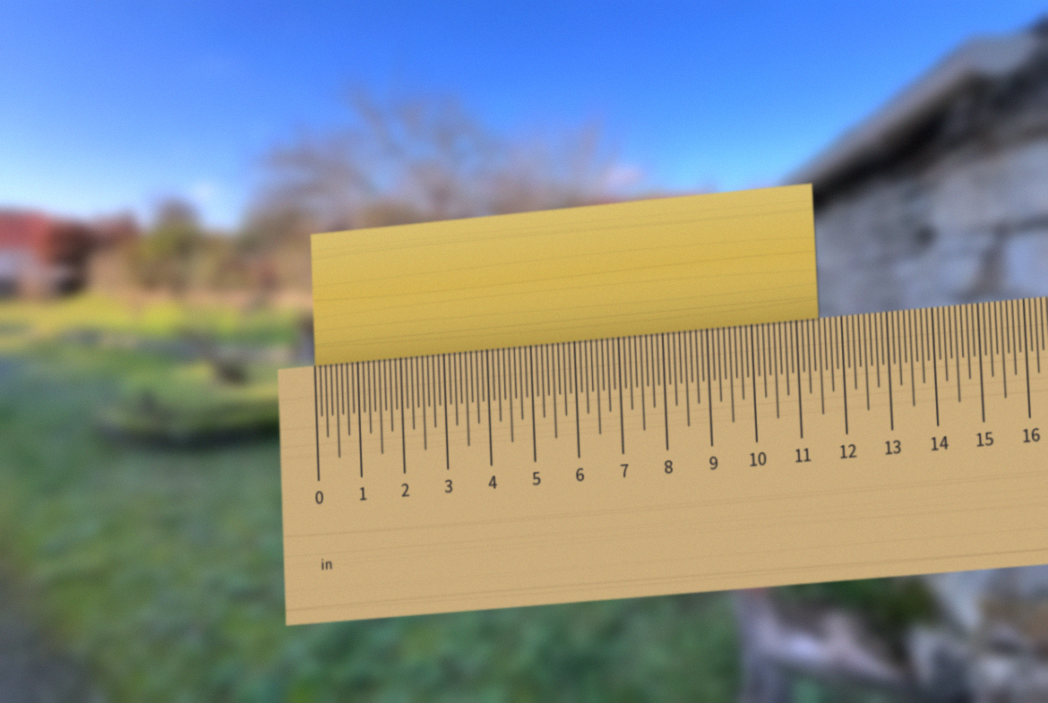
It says {"value": 11.5, "unit": "in"}
